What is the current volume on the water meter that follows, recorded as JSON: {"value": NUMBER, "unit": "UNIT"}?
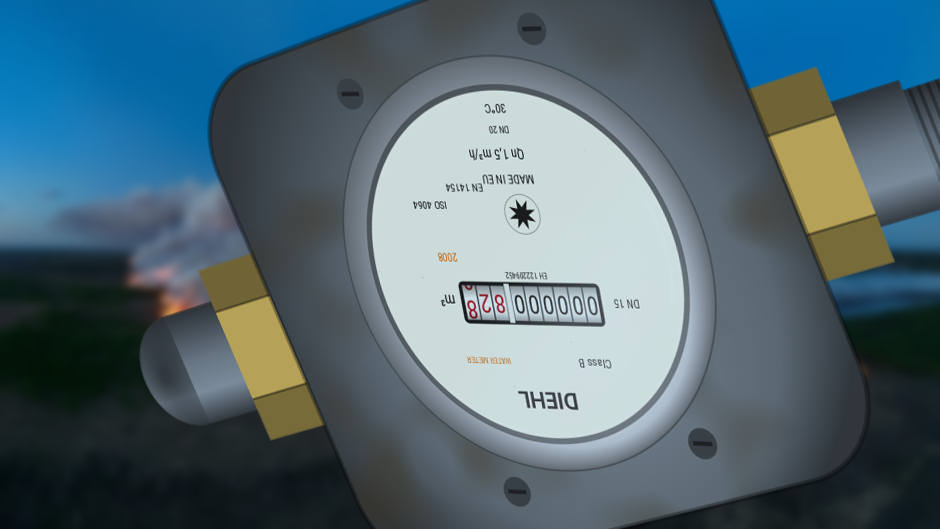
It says {"value": 0.828, "unit": "m³"}
